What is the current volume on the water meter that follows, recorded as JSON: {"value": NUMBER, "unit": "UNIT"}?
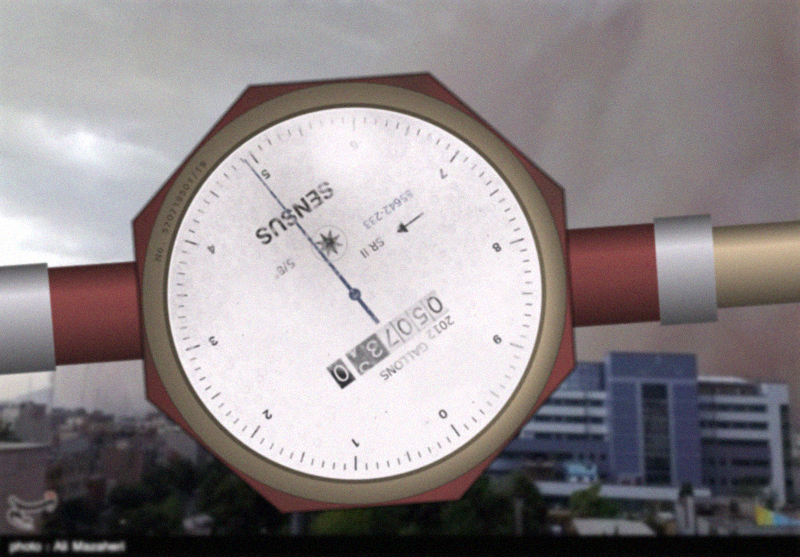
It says {"value": 507334.9, "unit": "gal"}
